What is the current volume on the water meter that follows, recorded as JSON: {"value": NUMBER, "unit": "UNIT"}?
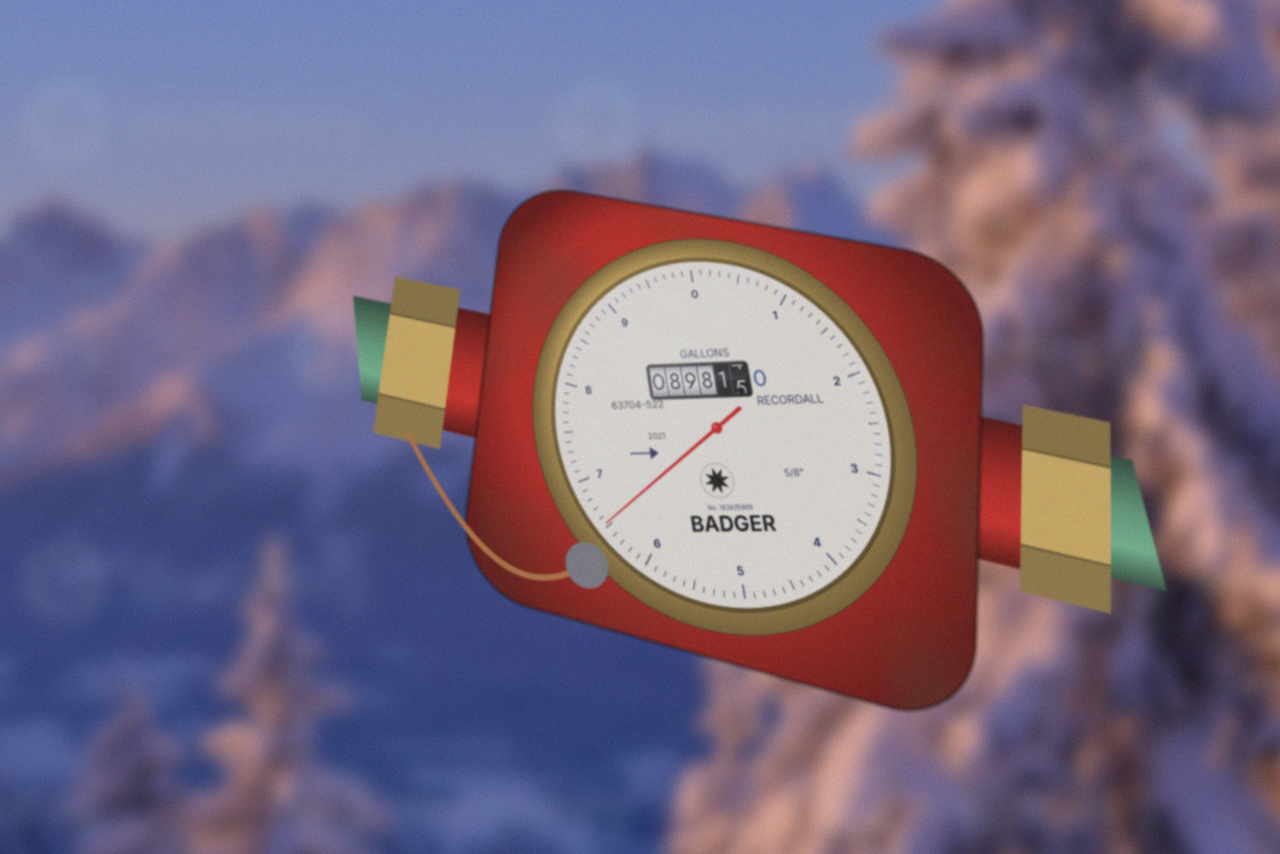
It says {"value": 898146.5, "unit": "gal"}
